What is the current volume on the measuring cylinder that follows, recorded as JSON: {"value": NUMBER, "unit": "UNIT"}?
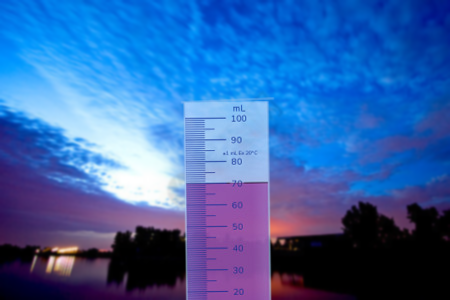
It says {"value": 70, "unit": "mL"}
